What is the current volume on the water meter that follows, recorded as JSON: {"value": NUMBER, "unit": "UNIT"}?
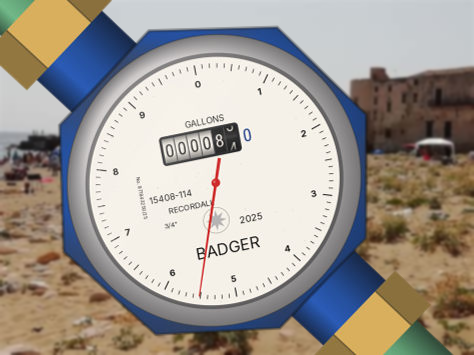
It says {"value": 835.5, "unit": "gal"}
